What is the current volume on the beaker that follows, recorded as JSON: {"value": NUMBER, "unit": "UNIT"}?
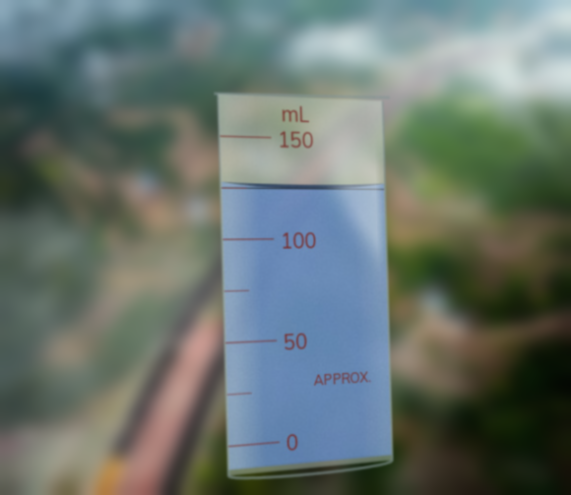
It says {"value": 125, "unit": "mL"}
